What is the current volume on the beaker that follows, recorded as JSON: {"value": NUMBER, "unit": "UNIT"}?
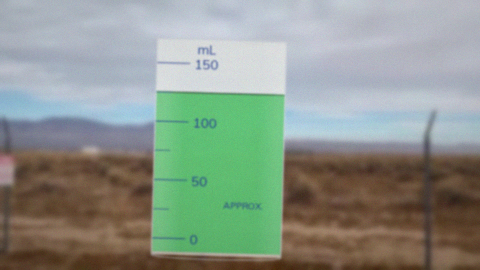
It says {"value": 125, "unit": "mL"}
